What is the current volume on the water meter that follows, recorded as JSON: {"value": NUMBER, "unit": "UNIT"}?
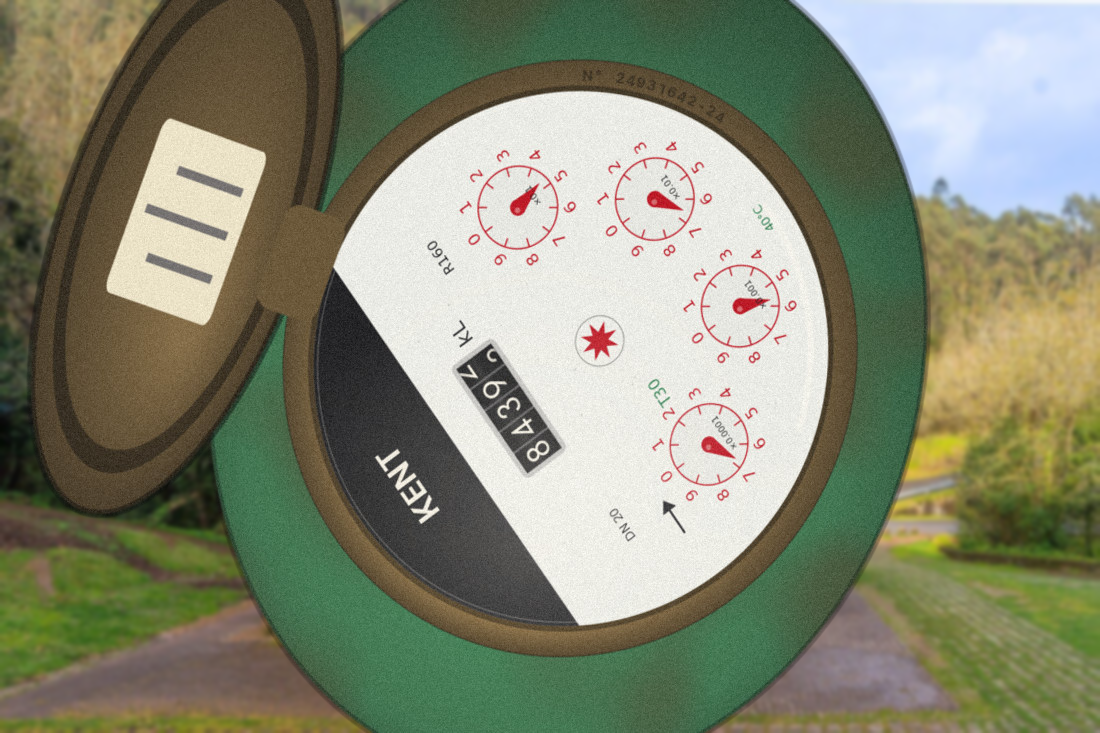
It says {"value": 84392.4656, "unit": "kL"}
